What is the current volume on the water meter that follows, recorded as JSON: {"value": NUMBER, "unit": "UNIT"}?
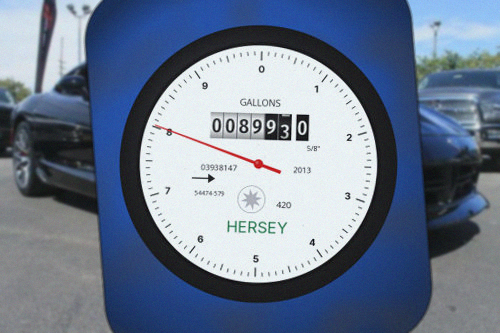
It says {"value": 89928.0, "unit": "gal"}
